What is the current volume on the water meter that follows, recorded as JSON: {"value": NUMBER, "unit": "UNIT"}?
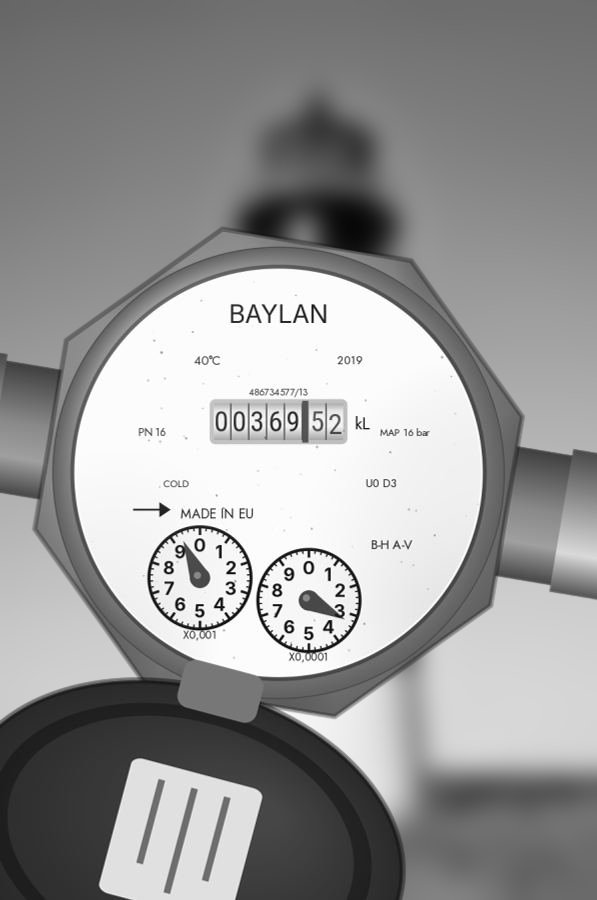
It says {"value": 369.5193, "unit": "kL"}
